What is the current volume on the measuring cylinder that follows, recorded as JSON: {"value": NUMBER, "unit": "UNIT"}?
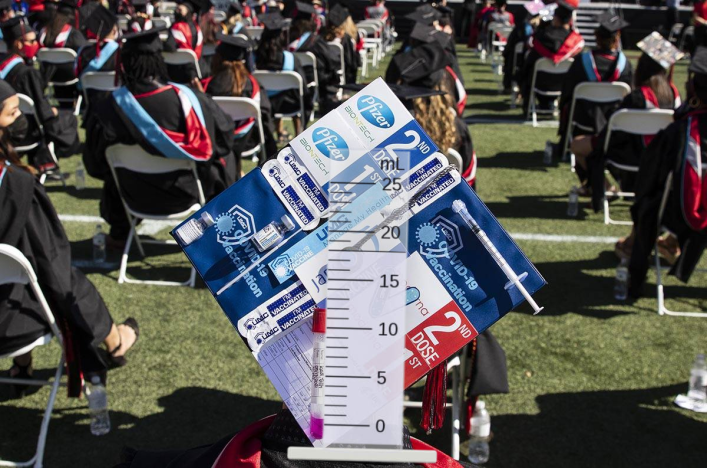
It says {"value": 18, "unit": "mL"}
